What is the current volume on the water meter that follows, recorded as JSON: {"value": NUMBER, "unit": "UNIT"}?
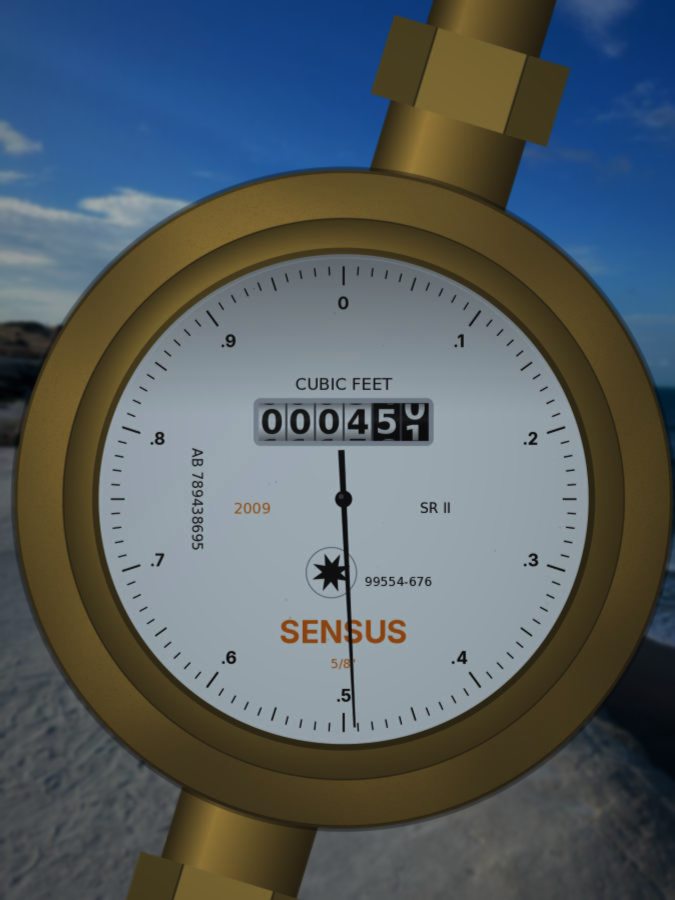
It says {"value": 450.49, "unit": "ft³"}
